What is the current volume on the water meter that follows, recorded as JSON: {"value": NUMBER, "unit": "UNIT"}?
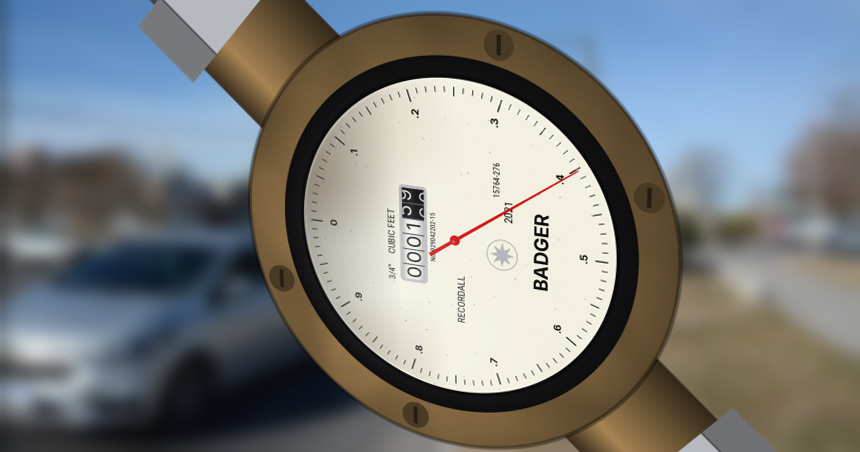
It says {"value": 159.40, "unit": "ft³"}
